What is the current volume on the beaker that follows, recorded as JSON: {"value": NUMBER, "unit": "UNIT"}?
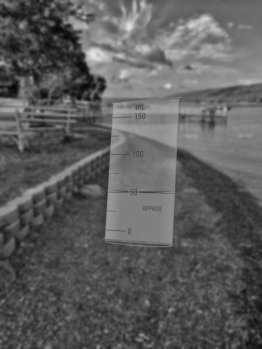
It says {"value": 50, "unit": "mL"}
